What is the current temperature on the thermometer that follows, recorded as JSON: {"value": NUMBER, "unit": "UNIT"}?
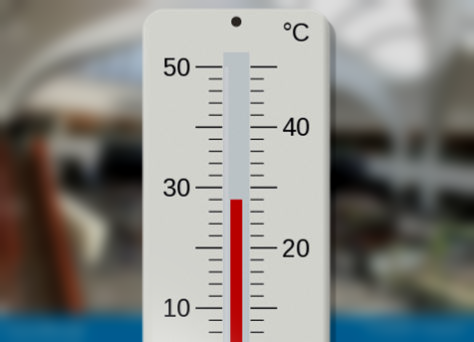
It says {"value": 28, "unit": "°C"}
